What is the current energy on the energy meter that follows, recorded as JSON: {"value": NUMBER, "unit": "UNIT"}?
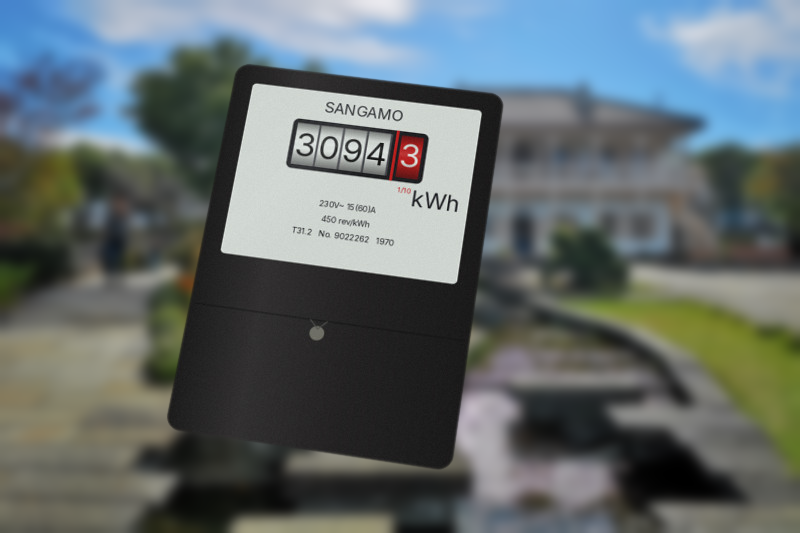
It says {"value": 3094.3, "unit": "kWh"}
